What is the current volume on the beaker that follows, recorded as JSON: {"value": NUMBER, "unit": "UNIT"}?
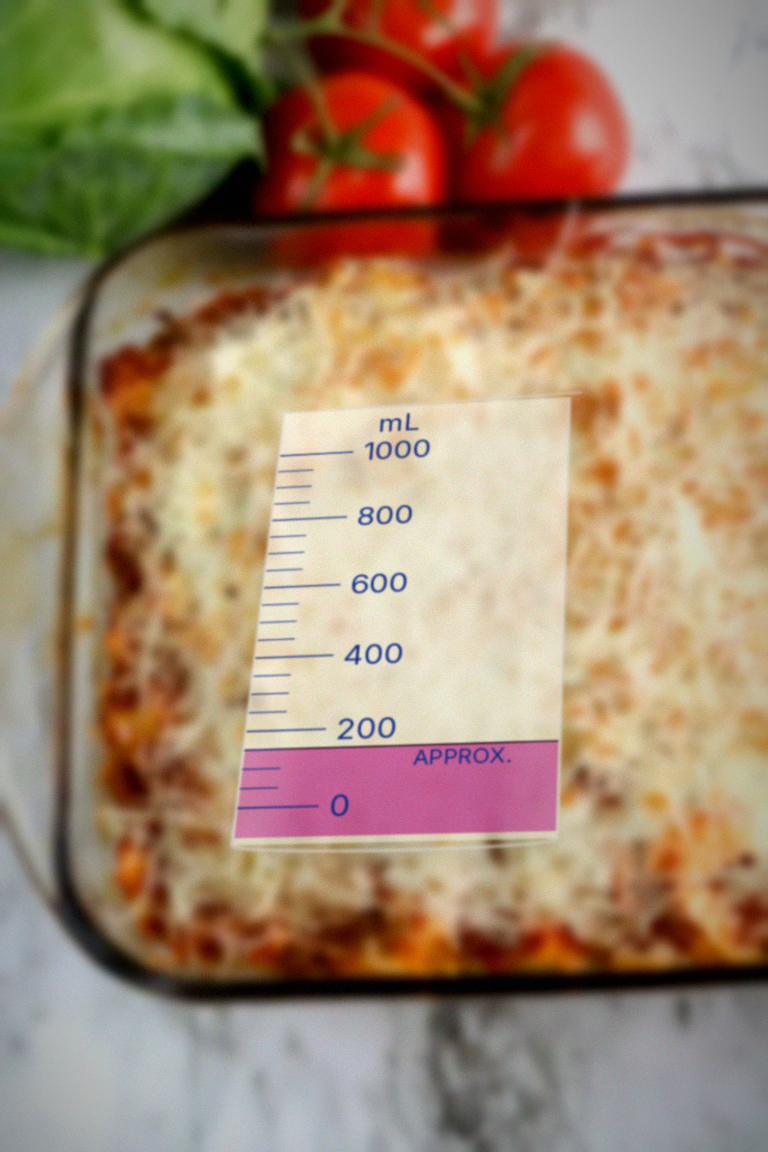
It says {"value": 150, "unit": "mL"}
